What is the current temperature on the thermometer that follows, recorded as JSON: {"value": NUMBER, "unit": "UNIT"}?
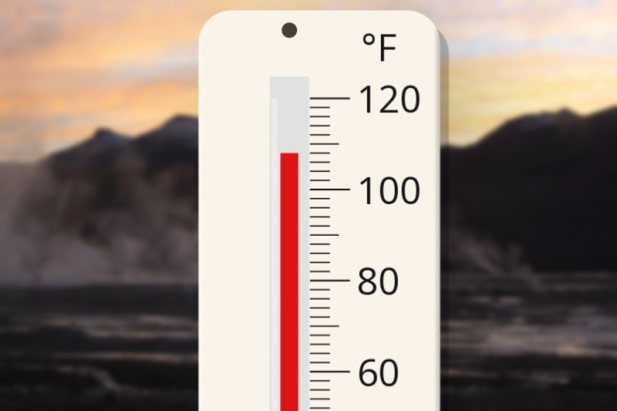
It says {"value": 108, "unit": "°F"}
